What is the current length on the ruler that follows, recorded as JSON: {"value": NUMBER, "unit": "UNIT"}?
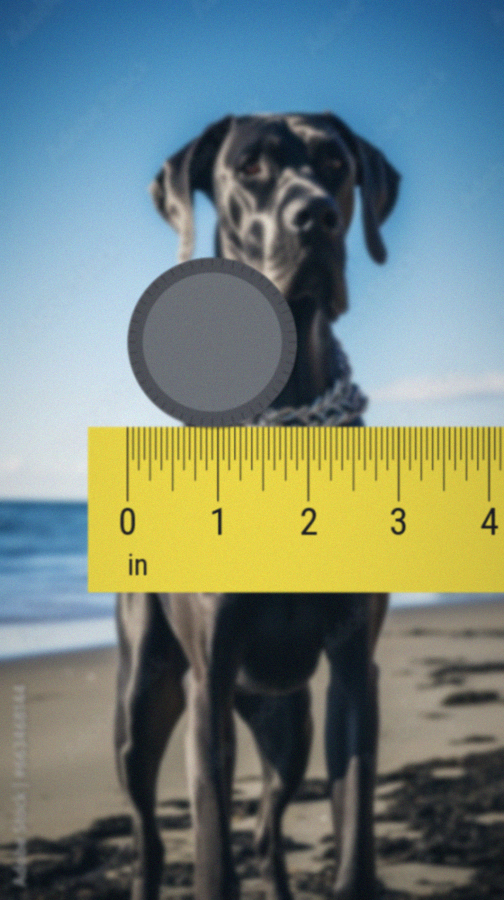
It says {"value": 1.875, "unit": "in"}
